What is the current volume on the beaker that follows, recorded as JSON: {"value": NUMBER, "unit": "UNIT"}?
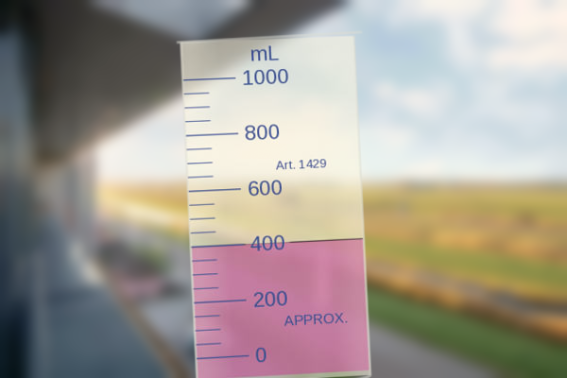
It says {"value": 400, "unit": "mL"}
